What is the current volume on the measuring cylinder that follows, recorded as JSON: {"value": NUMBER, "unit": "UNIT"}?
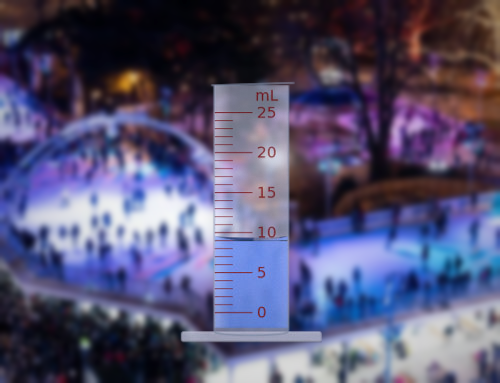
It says {"value": 9, "unit": "mL"}
